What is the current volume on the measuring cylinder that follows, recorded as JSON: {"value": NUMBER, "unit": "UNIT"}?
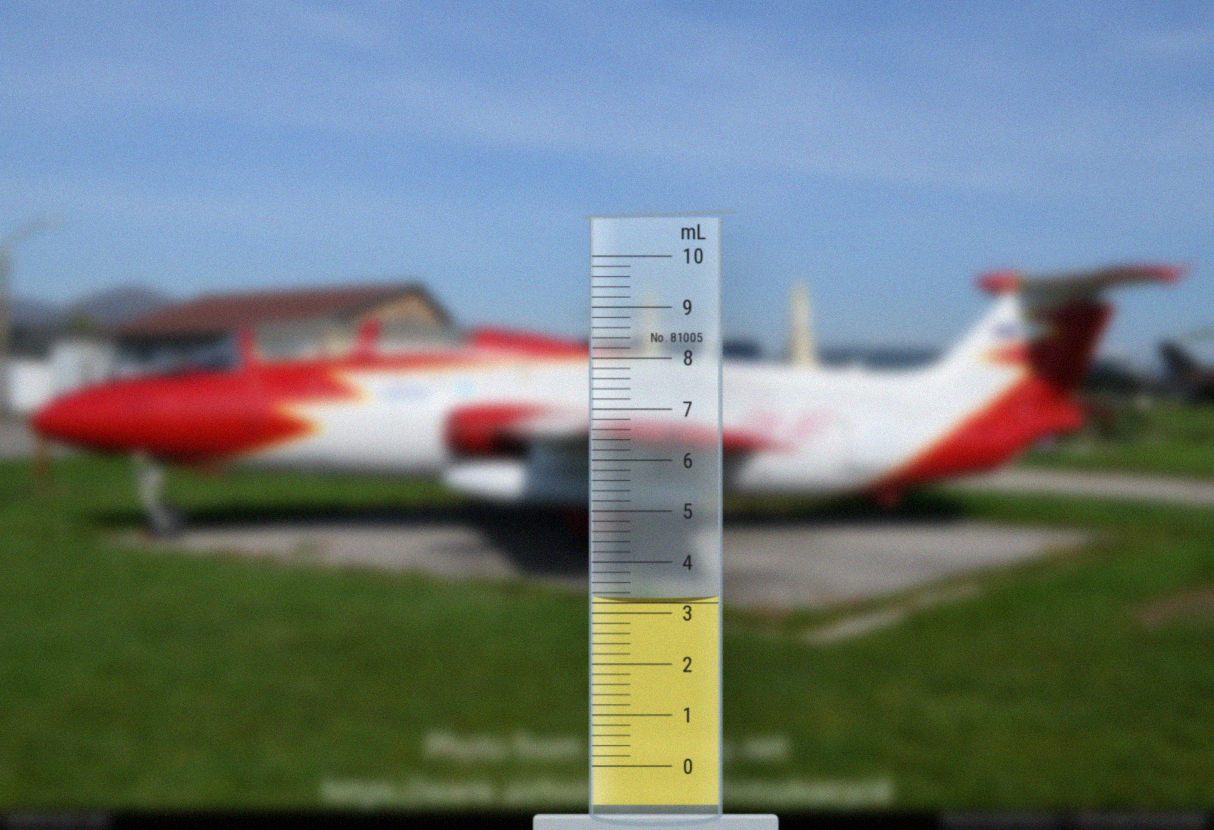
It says {"value": 3.2, "unit": "mL"}
